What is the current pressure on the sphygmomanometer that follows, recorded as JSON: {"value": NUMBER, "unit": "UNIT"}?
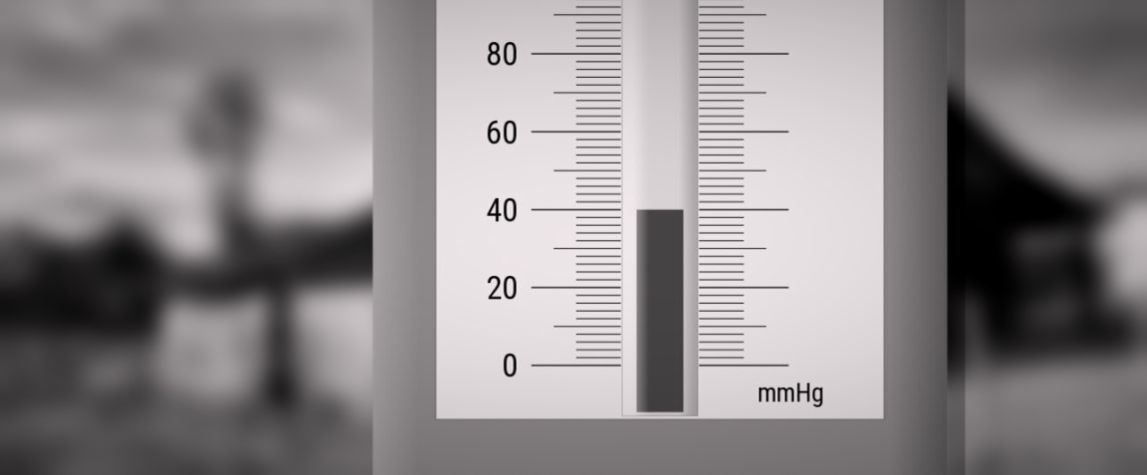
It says {"value": 40, "unit": "mmHg"}
